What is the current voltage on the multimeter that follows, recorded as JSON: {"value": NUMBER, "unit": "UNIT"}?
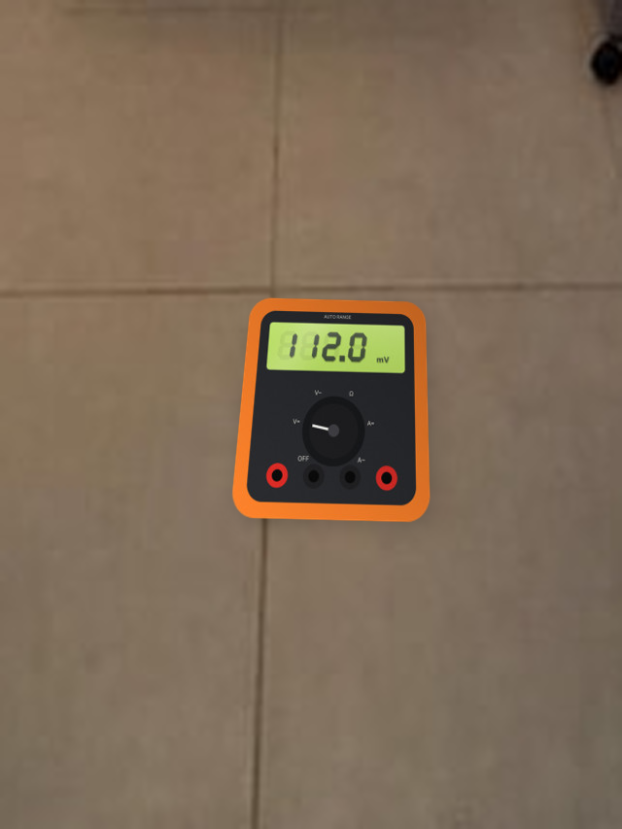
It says {"value": 112.0, "unit": "mV"}
